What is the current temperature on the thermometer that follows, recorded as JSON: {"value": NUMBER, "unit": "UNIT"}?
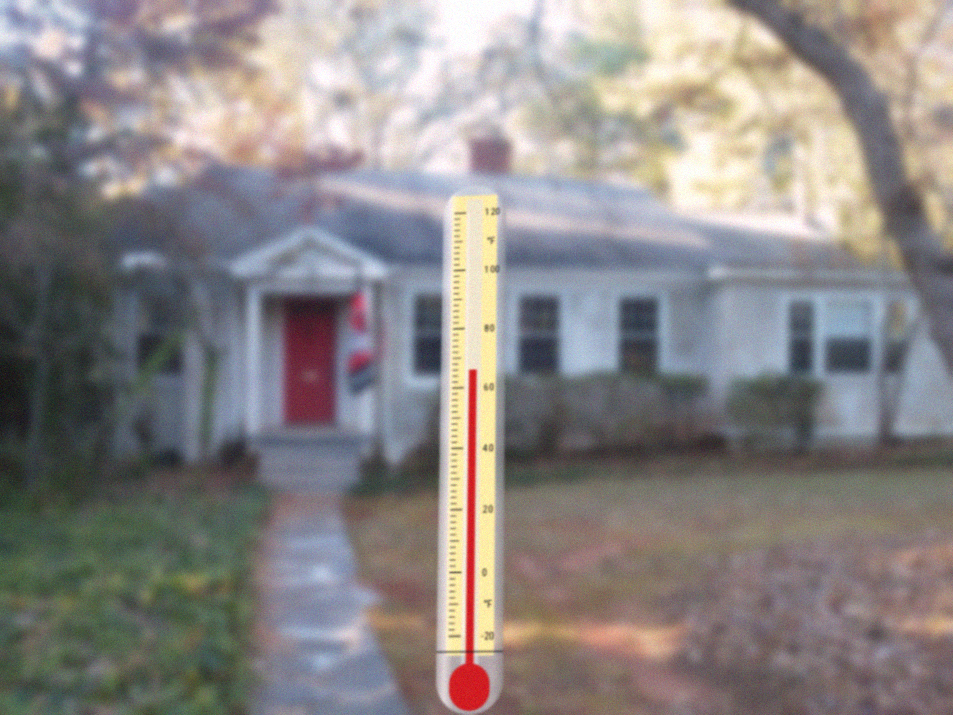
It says {"value": 66, "unit": "°F"}
